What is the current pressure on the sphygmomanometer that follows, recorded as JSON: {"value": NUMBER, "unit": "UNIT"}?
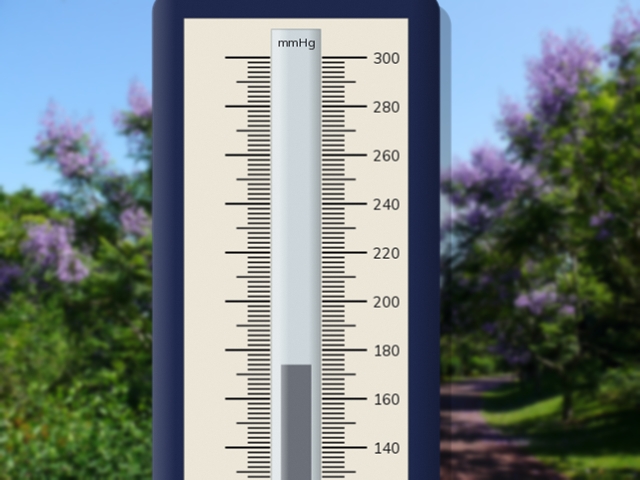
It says {"value": 174, "unit": "mmHg"}
